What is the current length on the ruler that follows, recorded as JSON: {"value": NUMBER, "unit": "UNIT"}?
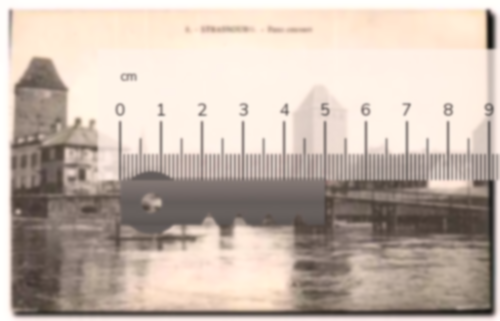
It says {"value": 5, "unit": "cm"}
